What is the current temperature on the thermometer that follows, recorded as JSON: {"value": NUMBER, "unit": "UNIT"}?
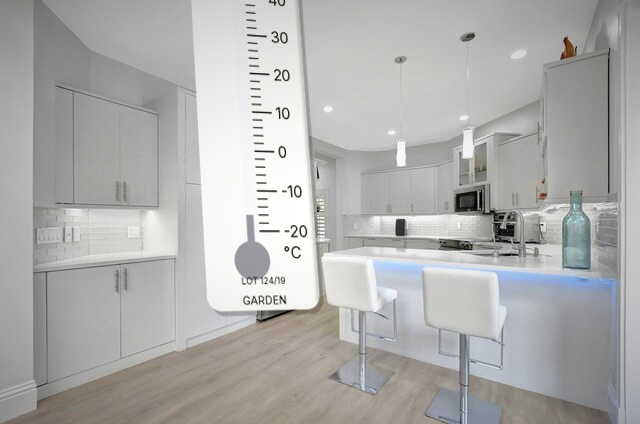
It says {"value": -16, "unit": "°C"}
